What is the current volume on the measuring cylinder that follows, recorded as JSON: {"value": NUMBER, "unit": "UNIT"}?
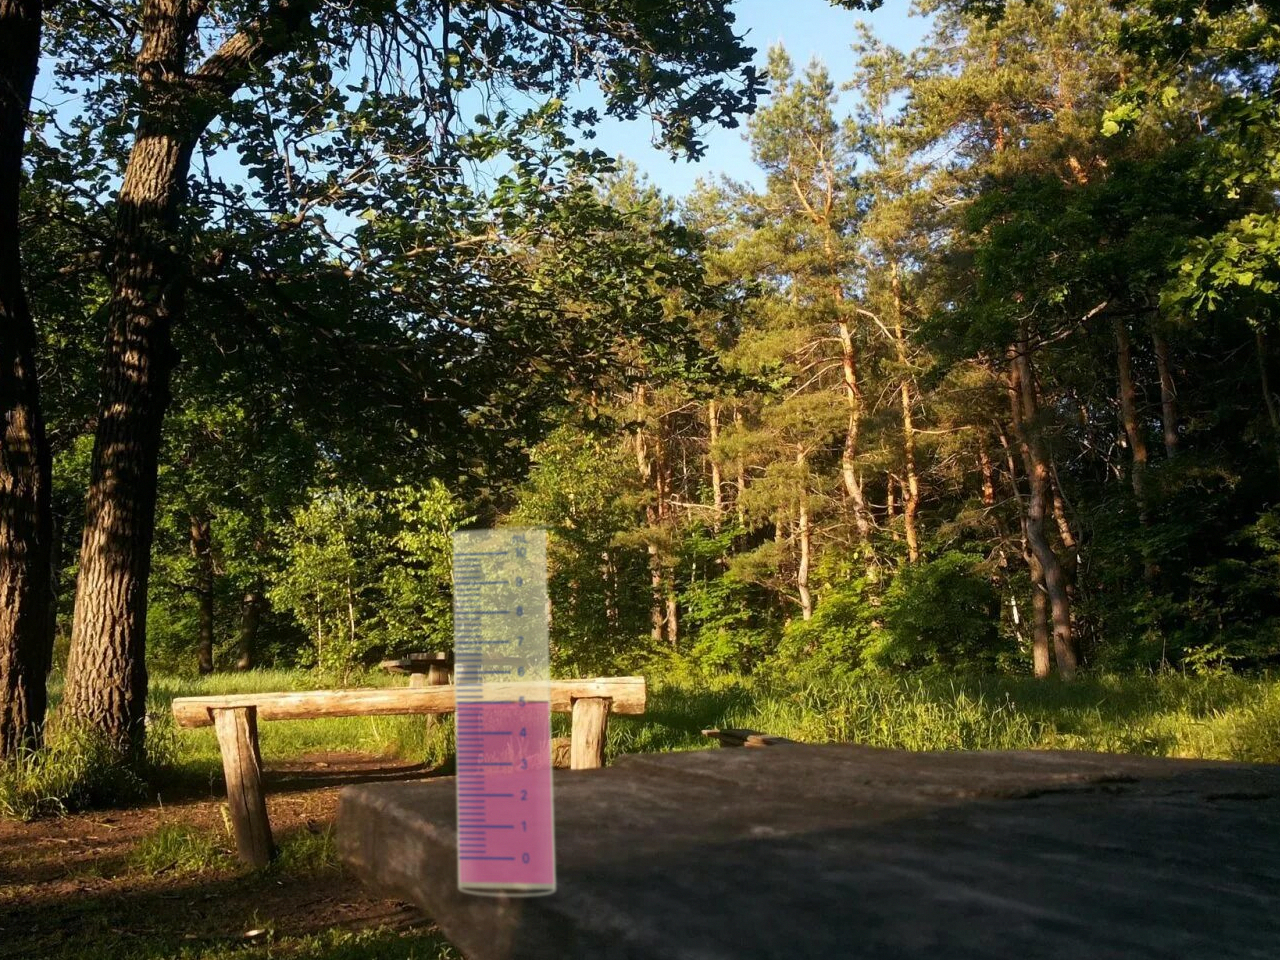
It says {"value": 5, "unit": "mL"}
